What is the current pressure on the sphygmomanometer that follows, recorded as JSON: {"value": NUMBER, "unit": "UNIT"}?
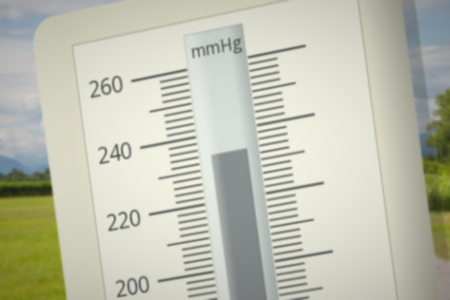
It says {"value": 234, "unit": "mmHg"}
